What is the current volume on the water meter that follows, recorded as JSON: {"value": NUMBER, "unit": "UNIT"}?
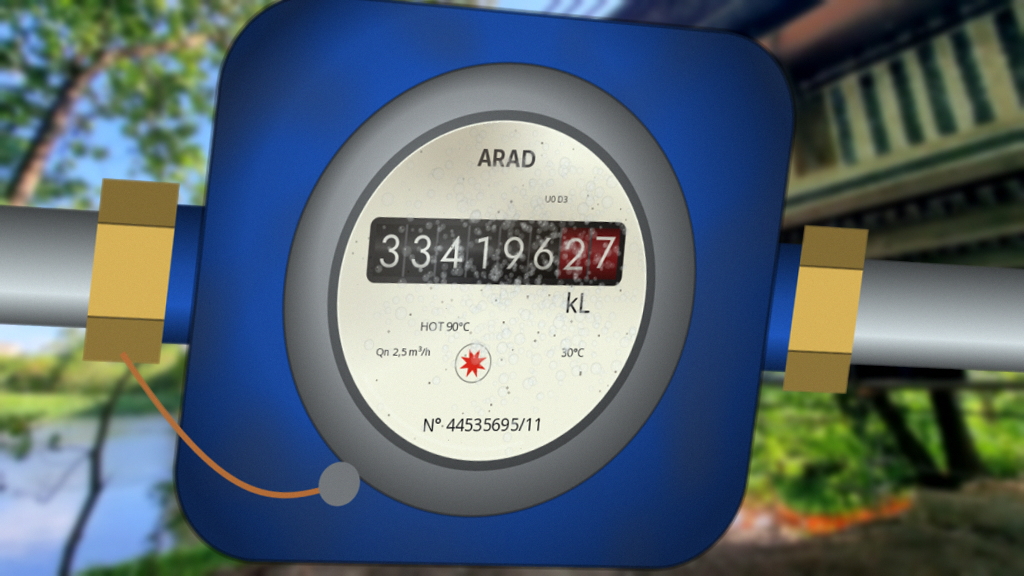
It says {"value": 334196.27, "unit": "kL"}
